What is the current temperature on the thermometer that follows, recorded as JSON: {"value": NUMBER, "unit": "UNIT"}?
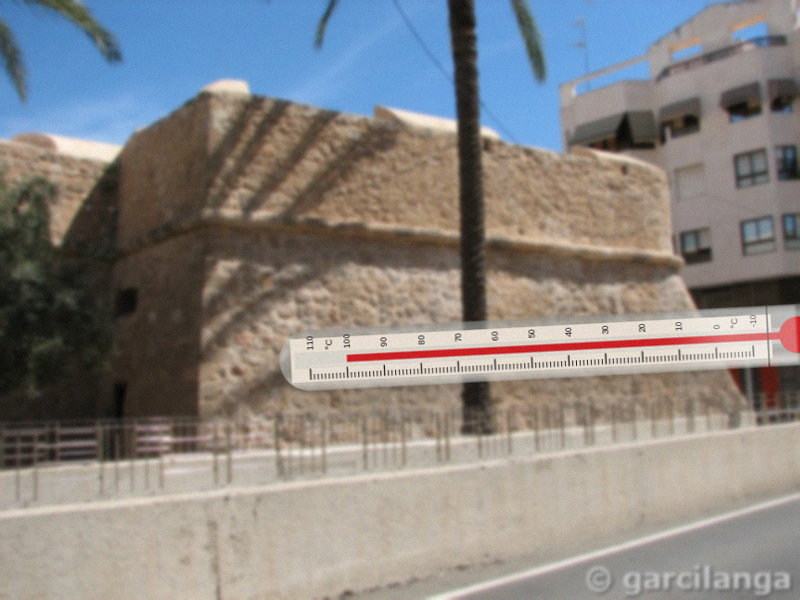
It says {"value": 100, "unit": "°C"}
